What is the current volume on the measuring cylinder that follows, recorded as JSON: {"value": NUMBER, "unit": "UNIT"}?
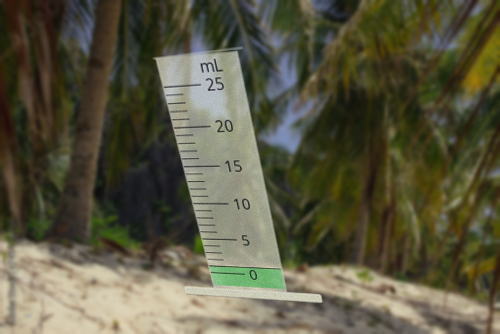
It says {"value": 1, "unit": "mL"}
